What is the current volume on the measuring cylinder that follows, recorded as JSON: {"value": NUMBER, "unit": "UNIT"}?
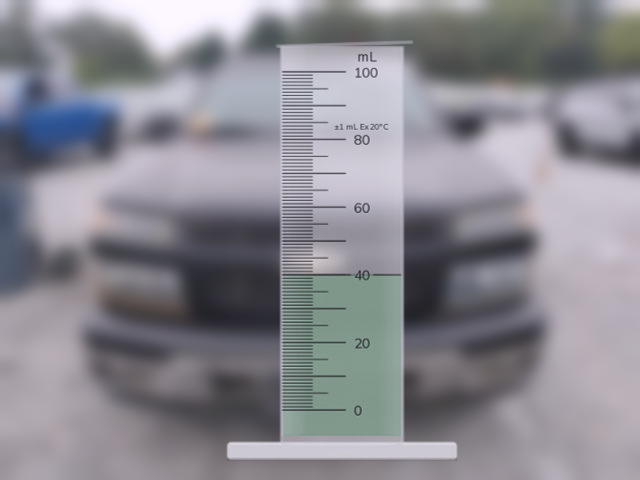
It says {"value": 40, "unit": "mL"}
